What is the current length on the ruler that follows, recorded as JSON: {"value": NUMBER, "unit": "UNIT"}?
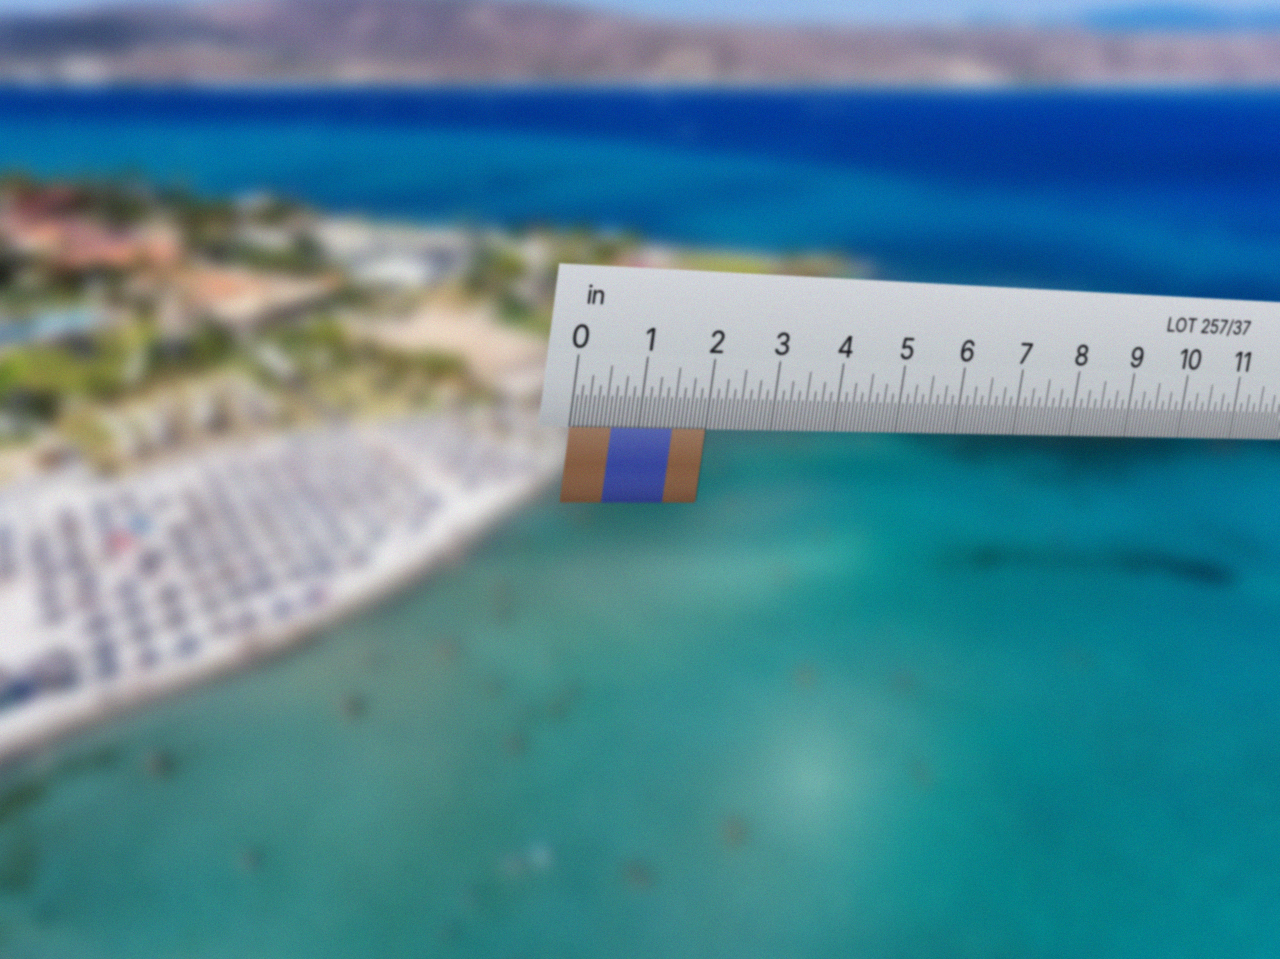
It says {"value": 2, "unit": "in"}
